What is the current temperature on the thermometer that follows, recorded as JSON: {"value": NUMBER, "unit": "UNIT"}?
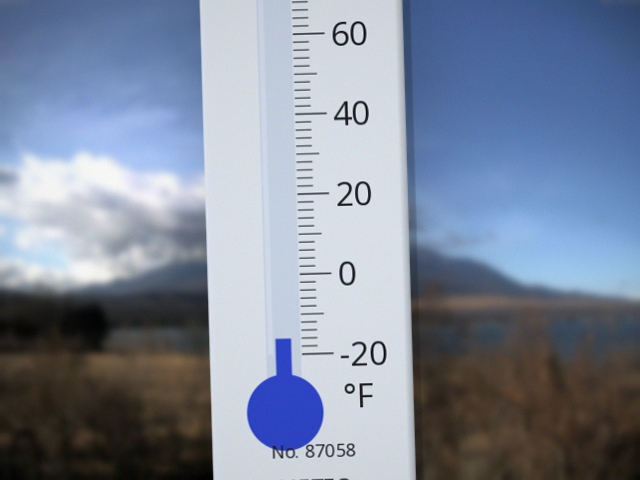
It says {"value": -16, "unit": "°F"}
